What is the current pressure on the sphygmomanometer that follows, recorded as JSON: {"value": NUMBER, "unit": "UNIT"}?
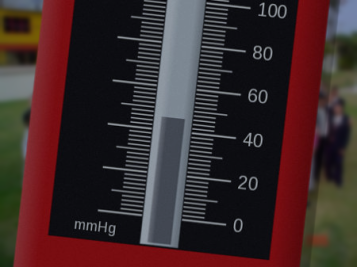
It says {"value": 46, "unit": "mmHg"}
